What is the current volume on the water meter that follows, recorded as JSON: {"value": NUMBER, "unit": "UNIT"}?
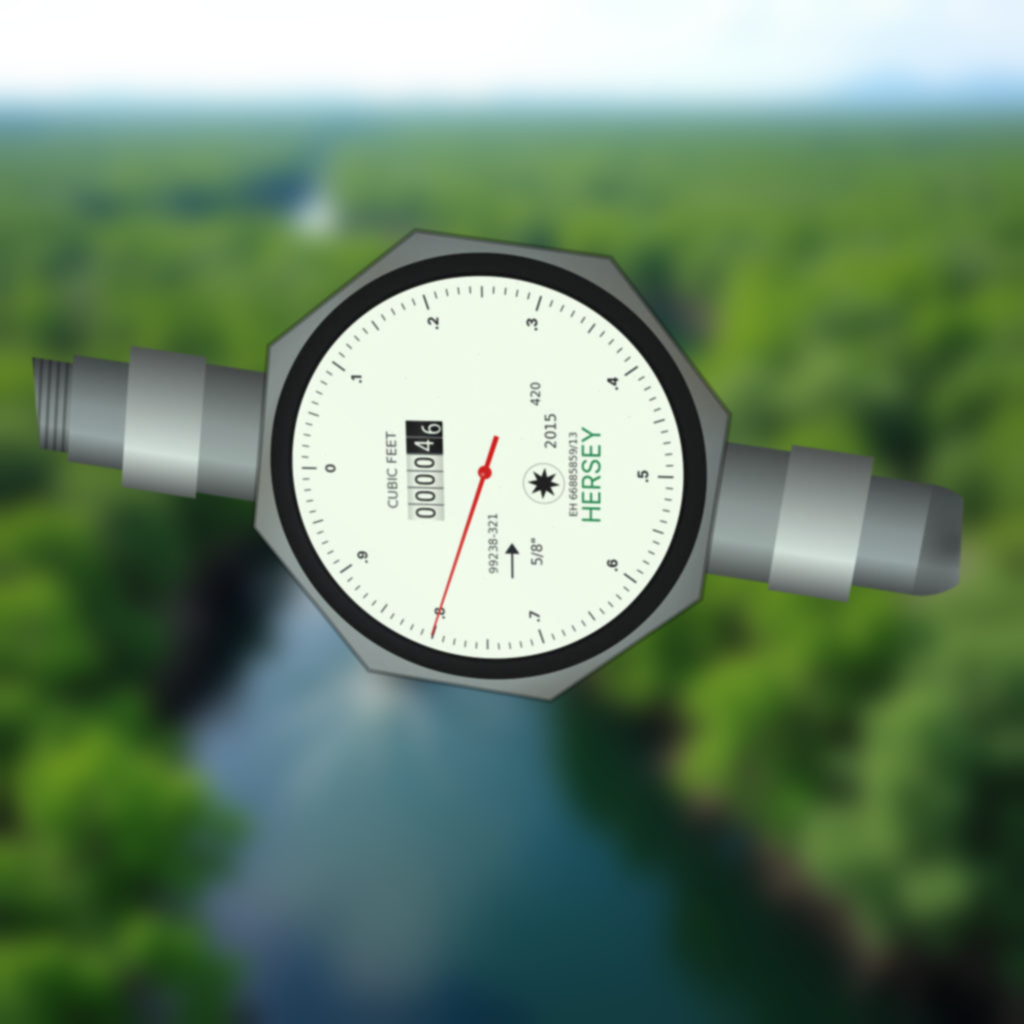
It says {"value": 45.80, "unit": "ft³"}
